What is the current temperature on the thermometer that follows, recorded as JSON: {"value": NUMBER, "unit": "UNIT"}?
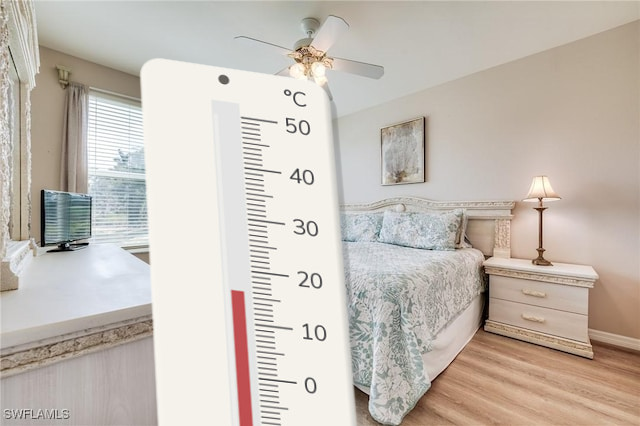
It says {"value": 16, "unit": "°C"}
